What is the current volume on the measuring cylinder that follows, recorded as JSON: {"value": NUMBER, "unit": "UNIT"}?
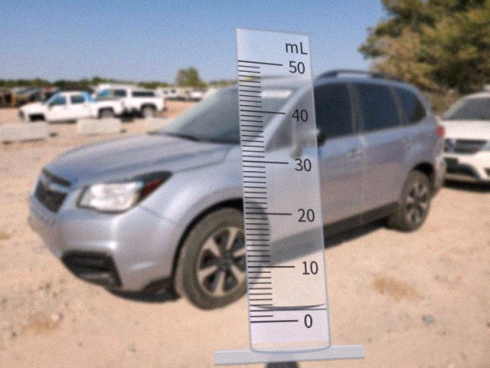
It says {"value": 2, "unit": "mL"}
